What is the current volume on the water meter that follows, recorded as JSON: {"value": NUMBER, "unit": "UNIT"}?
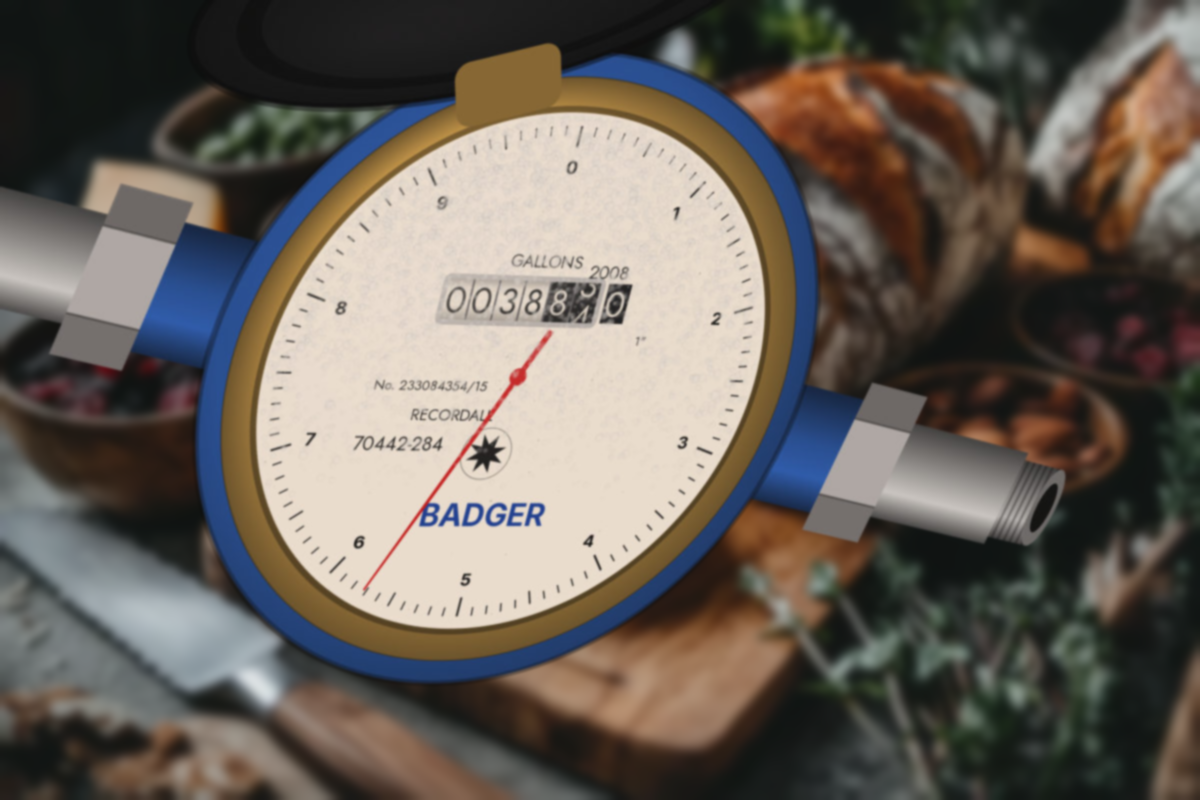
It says {"value": 38835.7, "unit": "gal"}
